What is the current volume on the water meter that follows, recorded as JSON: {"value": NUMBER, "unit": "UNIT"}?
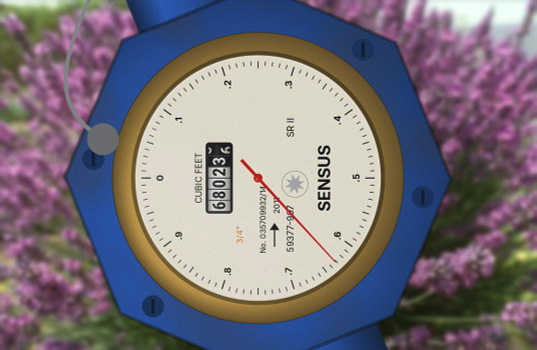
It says {"value": 680235.63, "unit": "ft³"}
